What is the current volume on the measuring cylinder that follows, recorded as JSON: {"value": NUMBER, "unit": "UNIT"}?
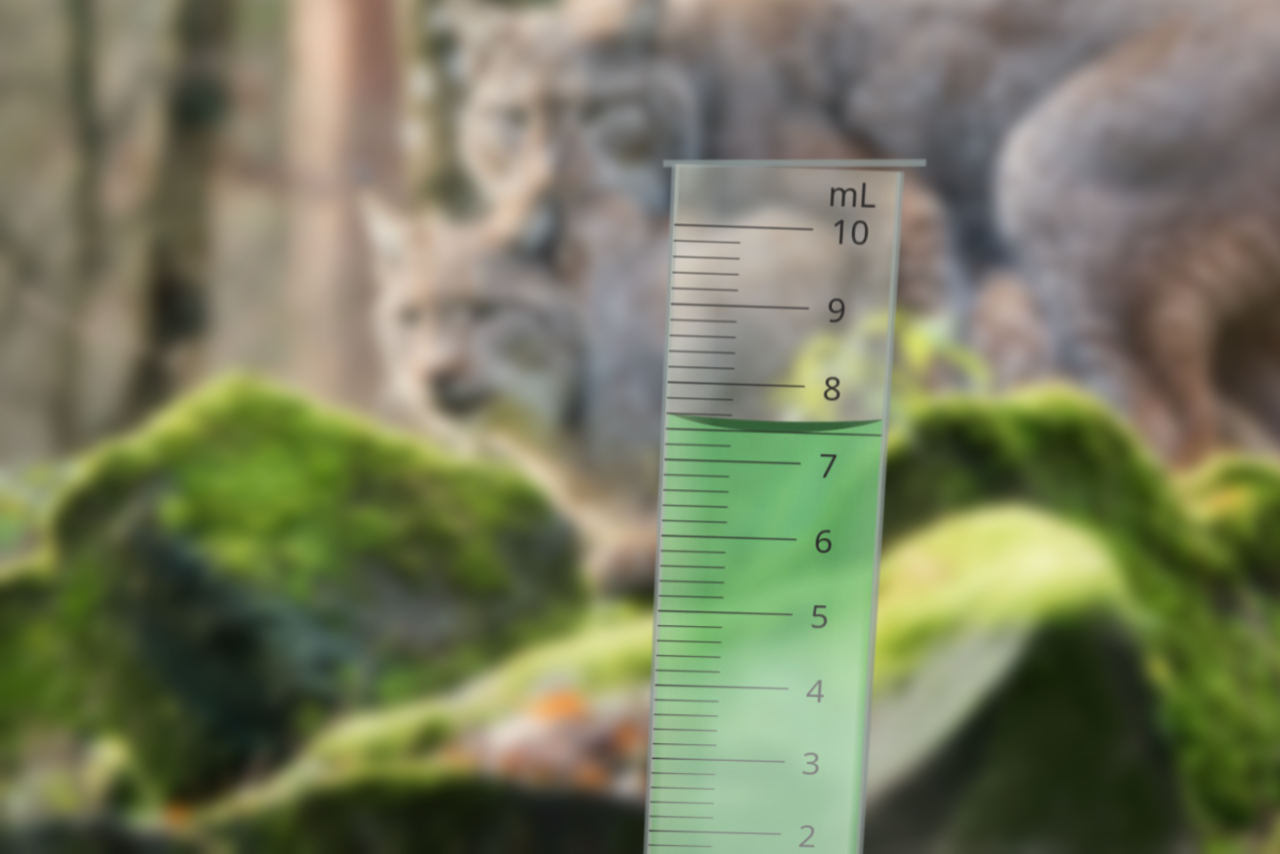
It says {"value": 7.4, "unit": "mL"}
